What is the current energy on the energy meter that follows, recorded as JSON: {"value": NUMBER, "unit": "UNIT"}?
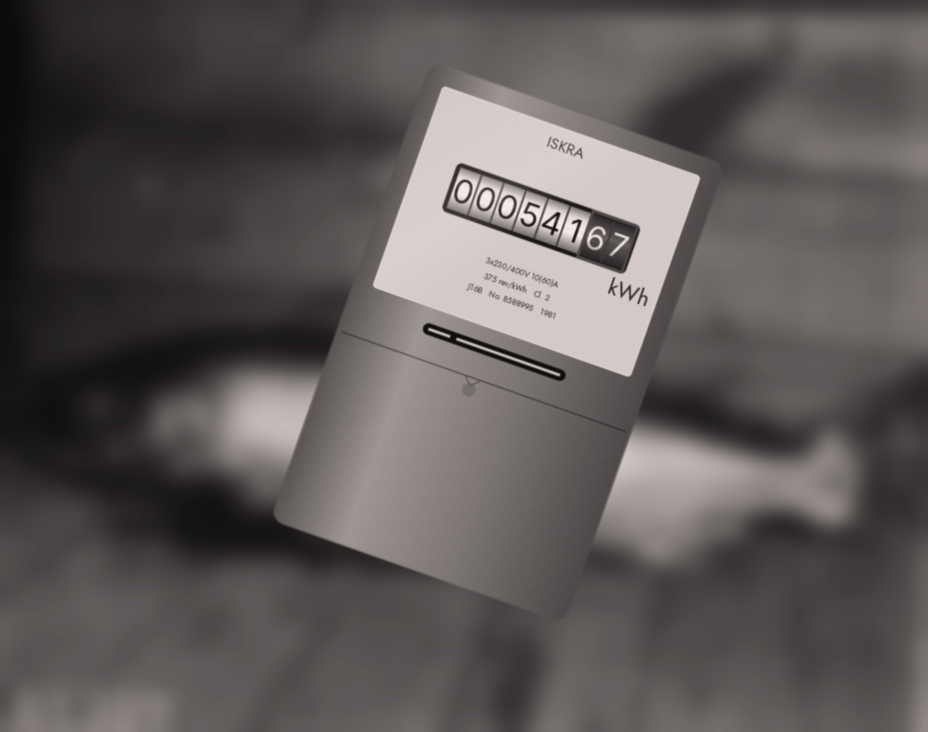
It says {"value": 541.67, "unit": "kWh"}
